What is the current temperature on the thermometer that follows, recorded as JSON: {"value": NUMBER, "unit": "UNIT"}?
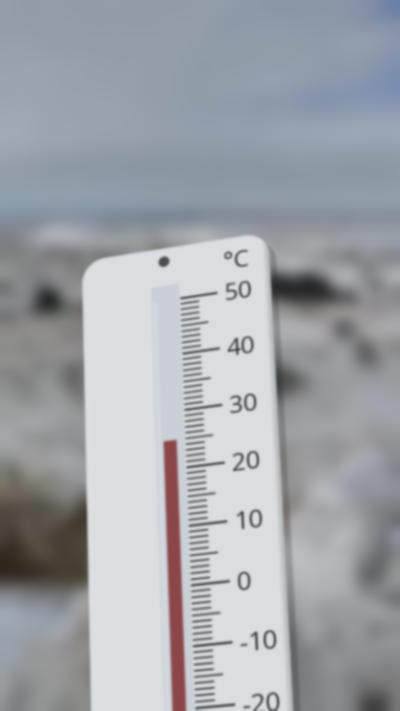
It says {"value": 25, "unit": "°C"}
